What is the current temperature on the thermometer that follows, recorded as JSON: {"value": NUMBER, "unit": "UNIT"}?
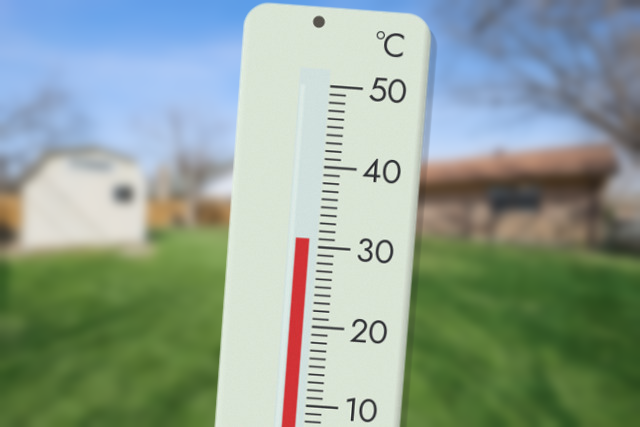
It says {"value": 31, "unit": "°C"}
